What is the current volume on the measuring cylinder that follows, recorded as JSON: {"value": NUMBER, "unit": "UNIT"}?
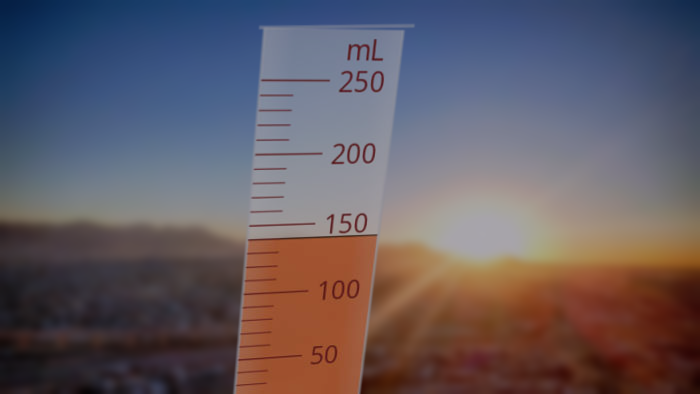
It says {"value": 140, "unit": "mL"}
